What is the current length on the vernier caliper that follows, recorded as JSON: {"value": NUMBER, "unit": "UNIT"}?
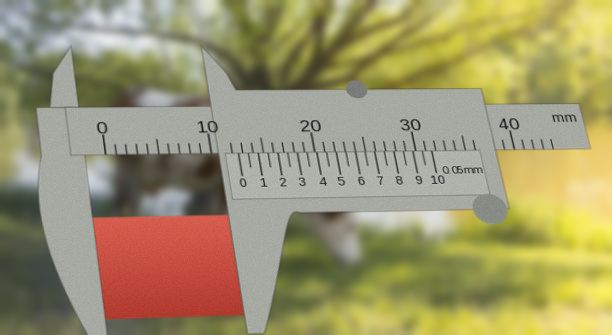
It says {"value": 12.6, "unit": "mm"}
